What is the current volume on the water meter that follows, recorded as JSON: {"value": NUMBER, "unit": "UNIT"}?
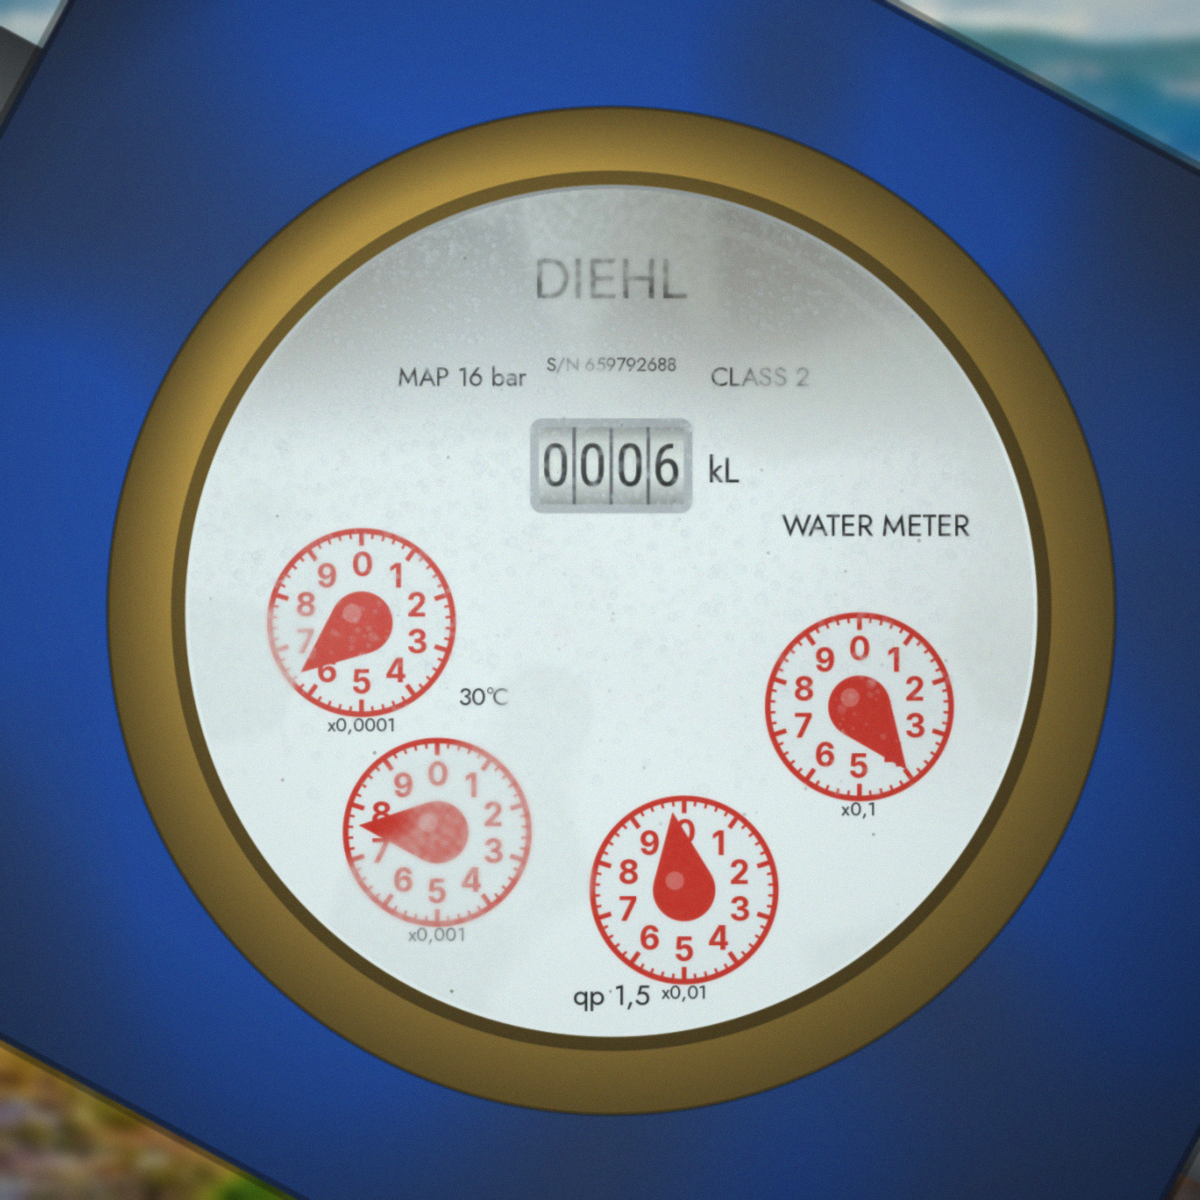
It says {"value": 6.3976, "unit": "kL"}
